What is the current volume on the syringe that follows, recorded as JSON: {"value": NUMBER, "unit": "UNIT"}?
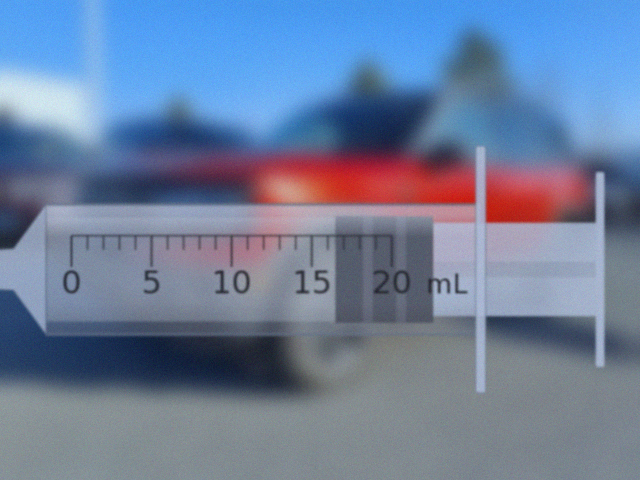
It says {"value": 16.5, "unit": "mL"}
